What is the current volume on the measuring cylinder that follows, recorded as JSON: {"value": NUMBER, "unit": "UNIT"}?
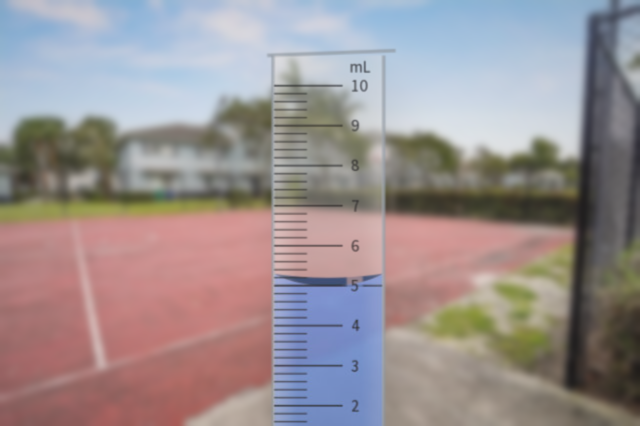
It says {"value": 5, "unit": "mL"}
